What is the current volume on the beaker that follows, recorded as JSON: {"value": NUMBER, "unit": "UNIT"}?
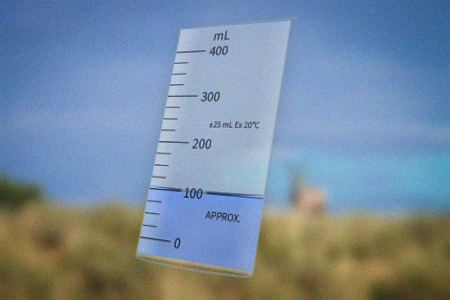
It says {"value": 100, "unit": "mL"}
